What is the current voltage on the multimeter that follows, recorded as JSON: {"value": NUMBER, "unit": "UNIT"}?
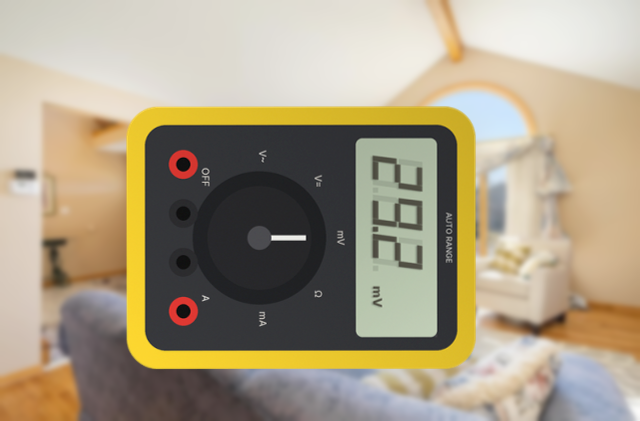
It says {"value": 29.2, "unit": "mV"}
